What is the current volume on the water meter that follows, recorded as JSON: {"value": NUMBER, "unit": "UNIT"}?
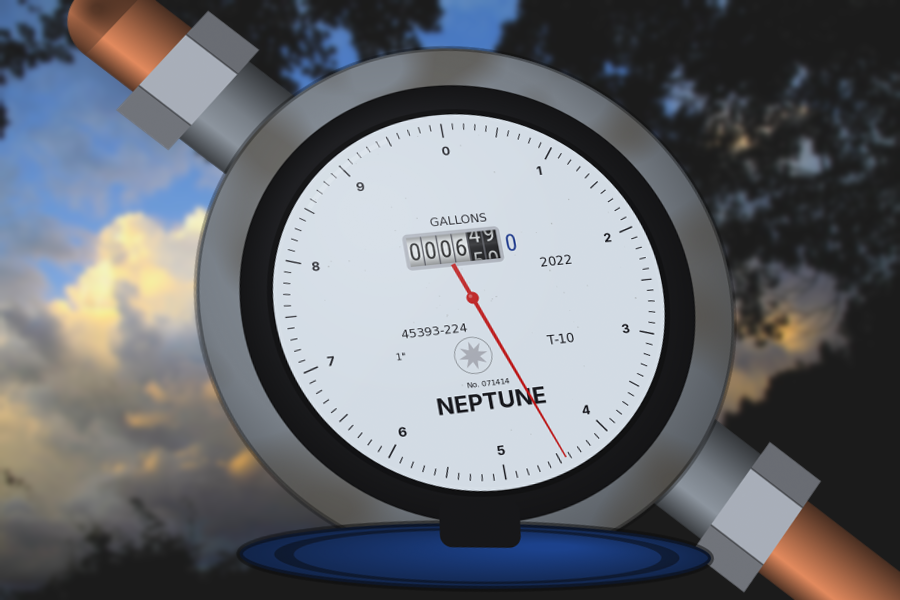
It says {"value": 6494.4, "unit": "gal"}
